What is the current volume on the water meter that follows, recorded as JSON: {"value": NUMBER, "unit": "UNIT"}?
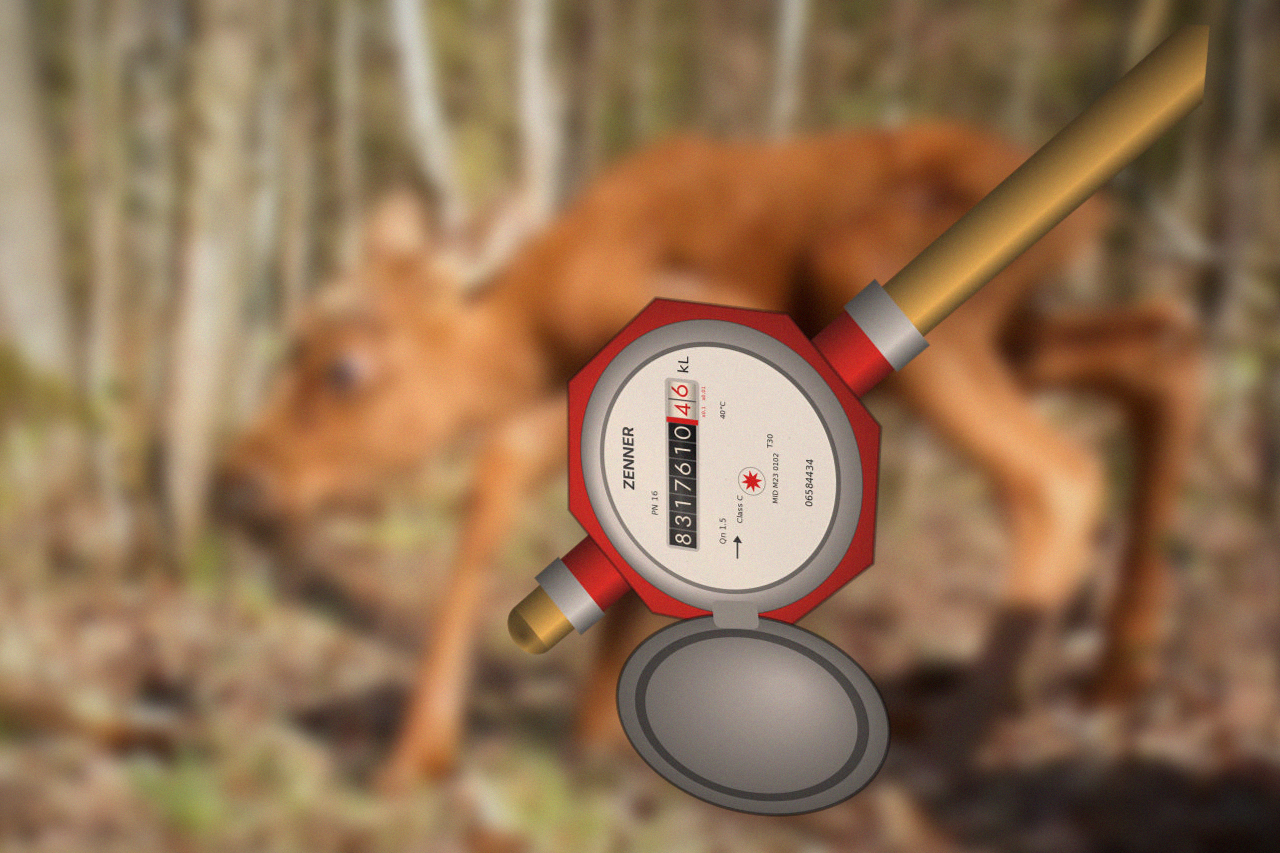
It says {"value": 8317610.46, "unit": "kL"}
